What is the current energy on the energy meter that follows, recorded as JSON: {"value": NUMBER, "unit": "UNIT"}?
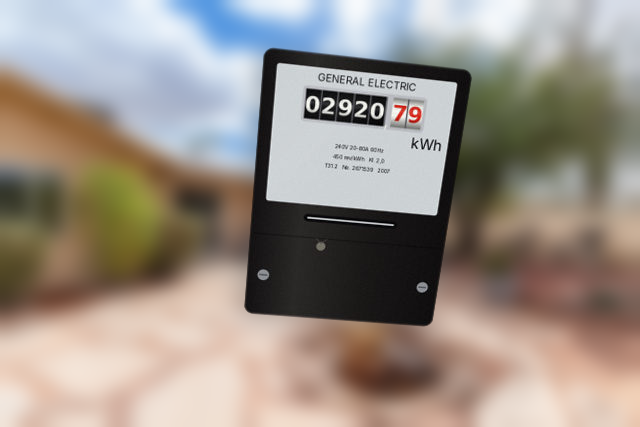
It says {"value": 2920.79, "unit": "kWh"}
